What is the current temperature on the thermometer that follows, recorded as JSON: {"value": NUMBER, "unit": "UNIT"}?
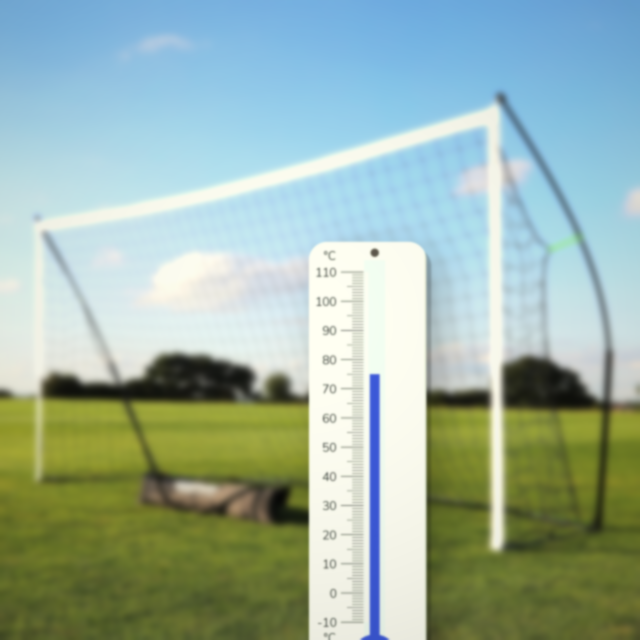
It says {"value": 75, "unit": "°C"}
